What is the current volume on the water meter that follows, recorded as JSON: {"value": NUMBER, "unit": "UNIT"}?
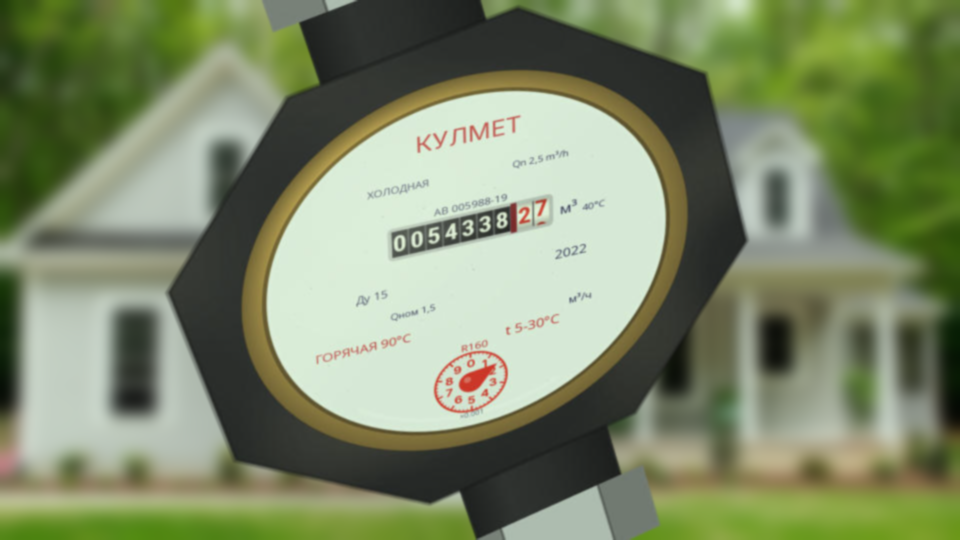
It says {"value": 54338.271, "unit": "m³"}
